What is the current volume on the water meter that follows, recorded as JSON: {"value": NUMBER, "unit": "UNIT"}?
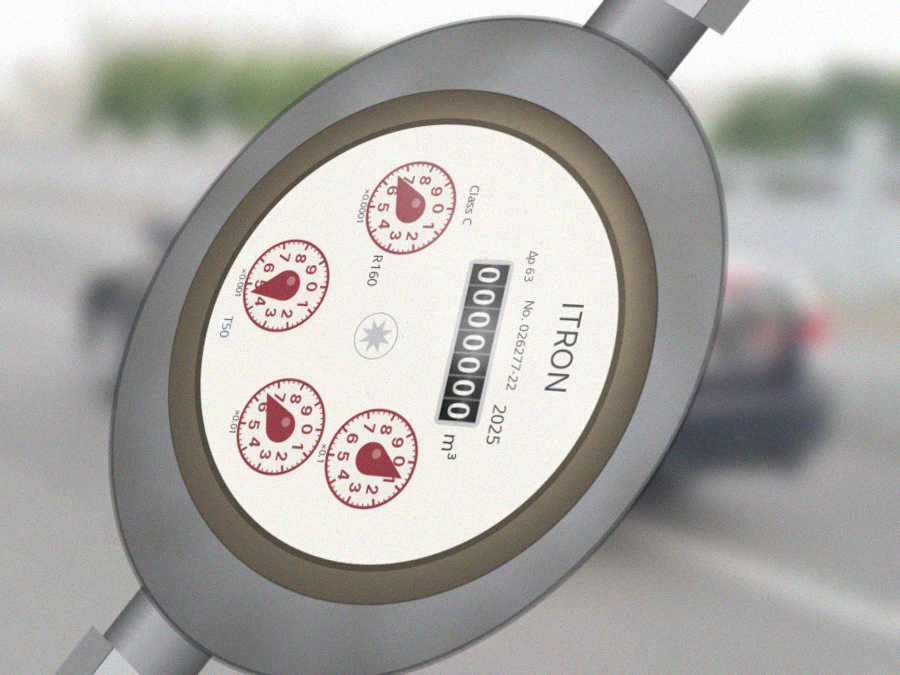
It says {"value": 0.0646, "unit": "m³"}
